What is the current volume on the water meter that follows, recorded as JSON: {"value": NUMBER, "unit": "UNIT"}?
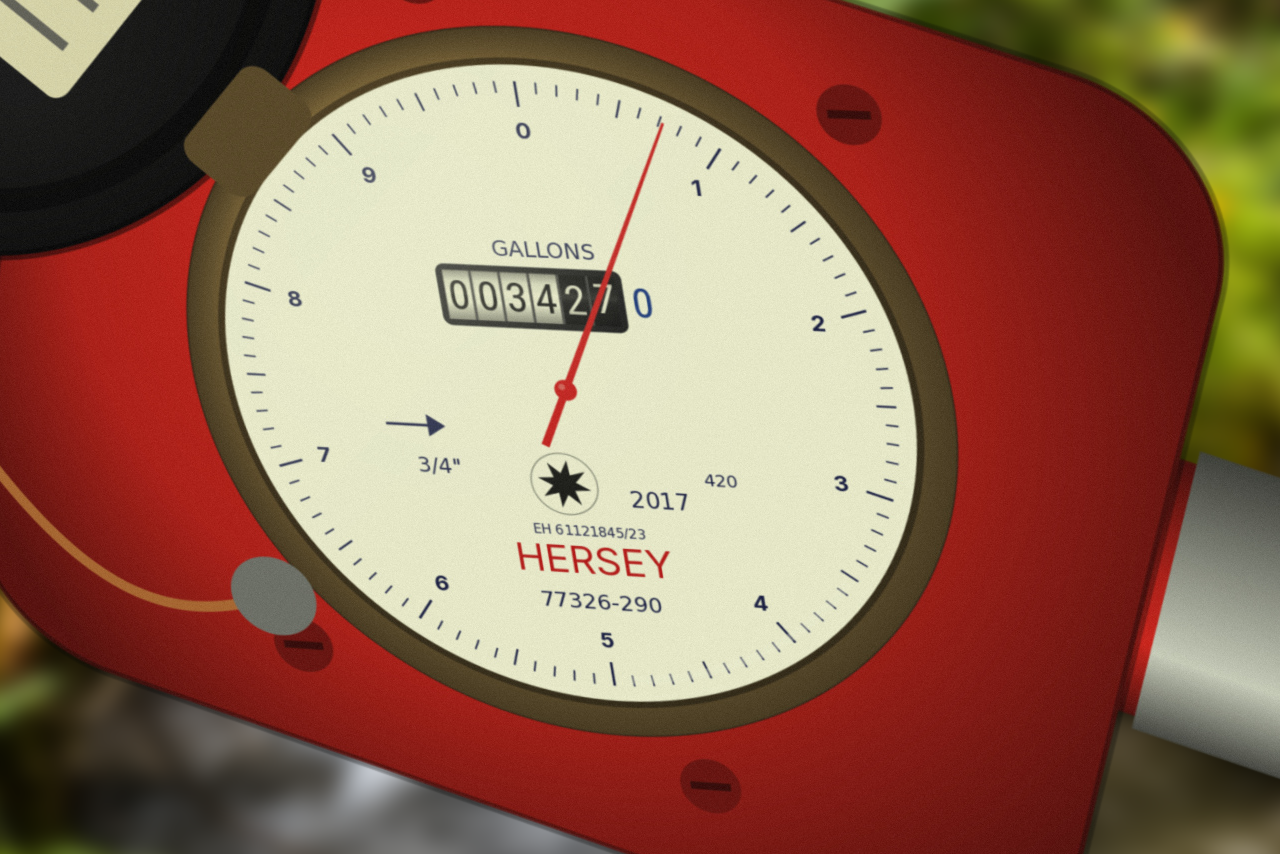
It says {"value": 34270.7, "unit": "gal"}
